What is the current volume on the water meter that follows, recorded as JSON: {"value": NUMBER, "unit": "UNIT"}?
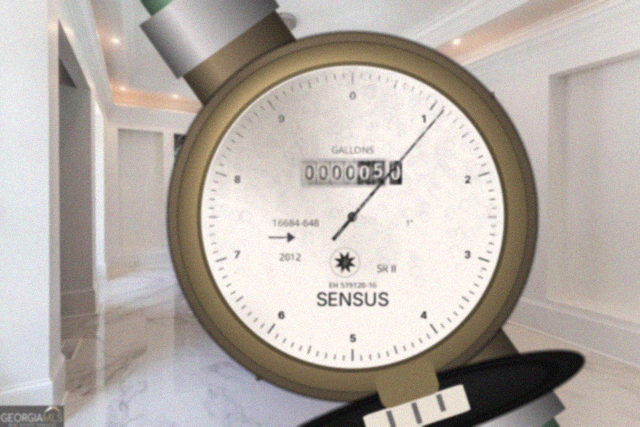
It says {"value": 51.1, "unit": "gal"}
